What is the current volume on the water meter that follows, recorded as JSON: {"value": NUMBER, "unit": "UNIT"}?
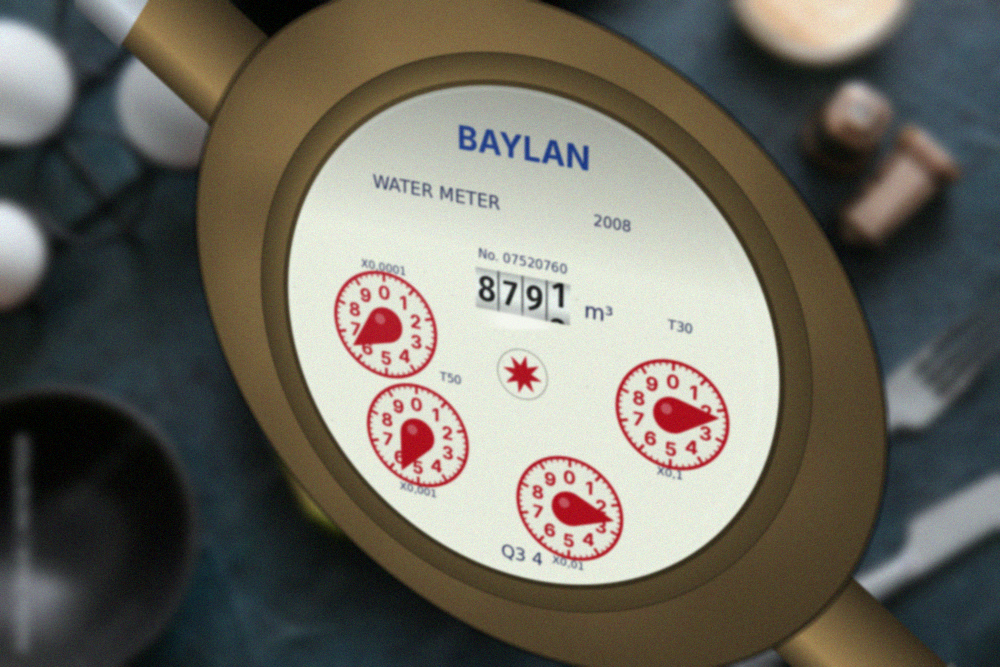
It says {"value": 8791.2256, "unit": "m³"}
